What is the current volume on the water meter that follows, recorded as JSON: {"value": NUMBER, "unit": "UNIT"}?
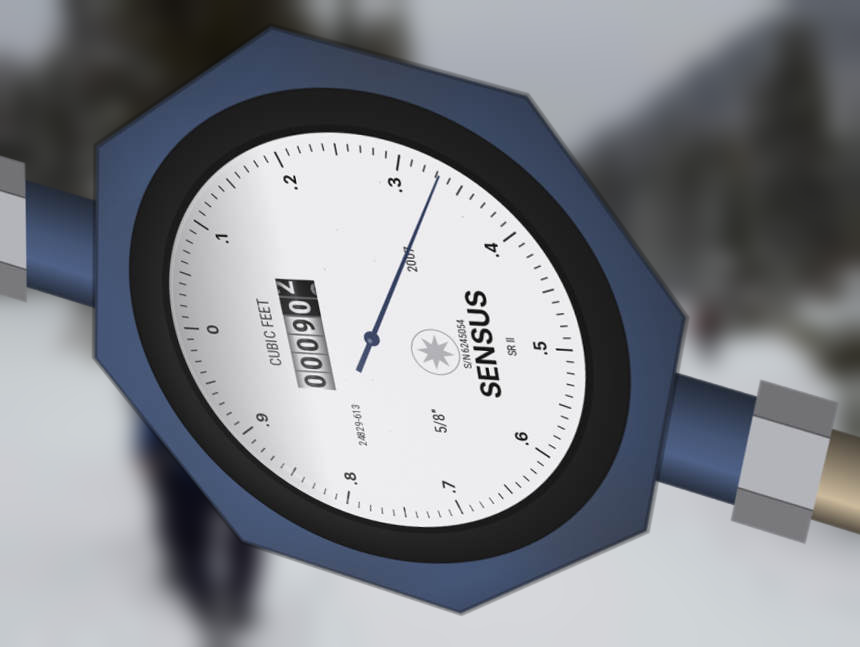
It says {"value": 902.33, "unit": "ft³"}
